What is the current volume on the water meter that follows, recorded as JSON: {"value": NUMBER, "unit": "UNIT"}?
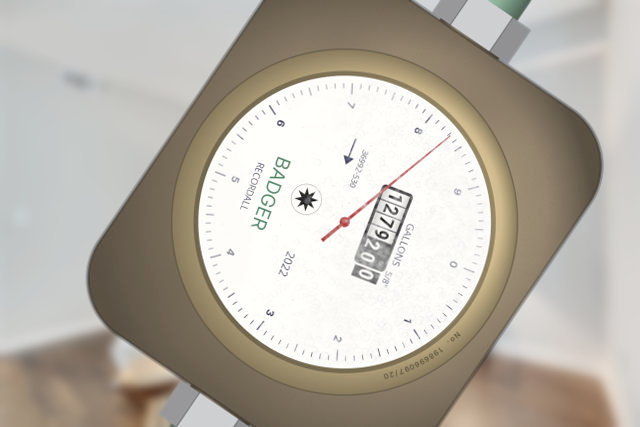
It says {"value": 1279198.3, "unit": "gal"}
